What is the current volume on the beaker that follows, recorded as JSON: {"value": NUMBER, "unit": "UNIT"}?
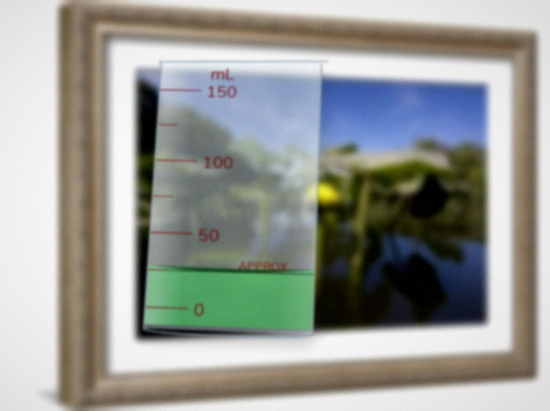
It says {"value": 25, "unit": "mL"}
